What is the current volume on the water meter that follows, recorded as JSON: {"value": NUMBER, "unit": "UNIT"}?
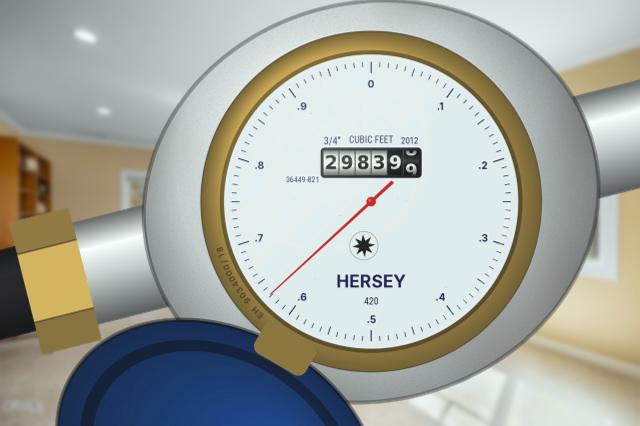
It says {"value": 298398.63, "unit": "ft³"}
